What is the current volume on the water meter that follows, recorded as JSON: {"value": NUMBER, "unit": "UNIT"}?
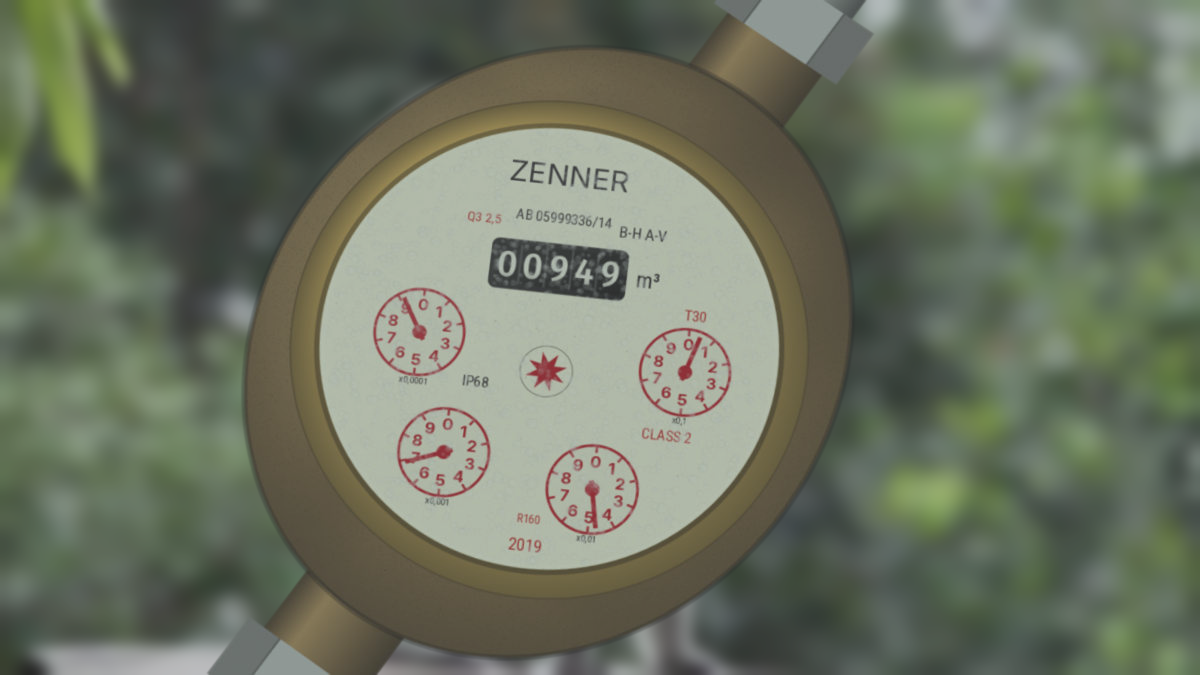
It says {"value": 949.0469, "unit": "m³"}
